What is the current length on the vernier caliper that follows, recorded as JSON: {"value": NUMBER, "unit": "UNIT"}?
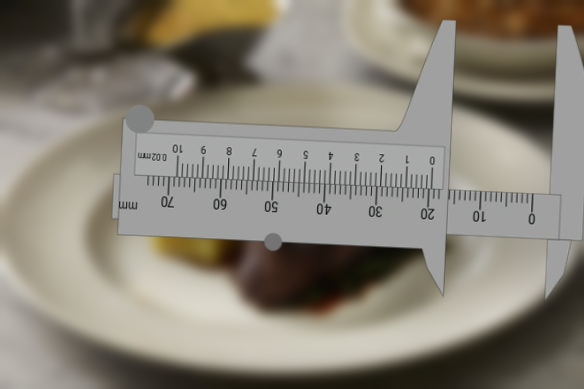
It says {"value": 19.5, "unit": "mm"}
